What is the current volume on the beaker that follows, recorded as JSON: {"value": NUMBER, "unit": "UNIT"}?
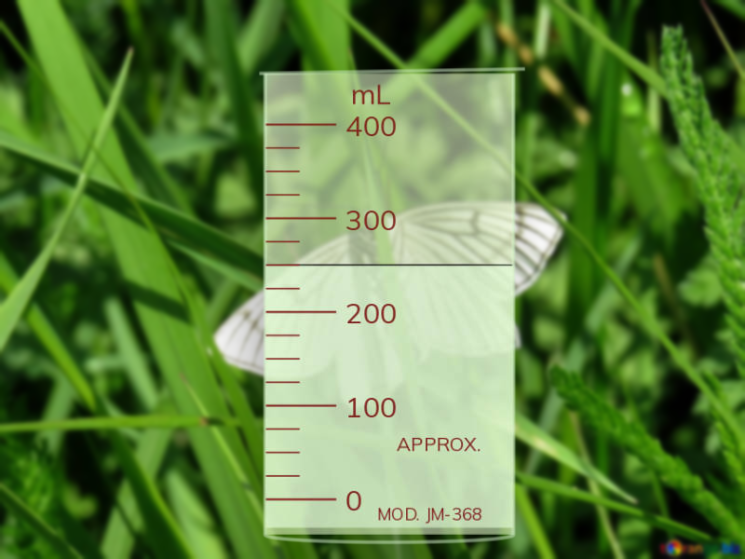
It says {"value": 250, "unit": "mL"}
